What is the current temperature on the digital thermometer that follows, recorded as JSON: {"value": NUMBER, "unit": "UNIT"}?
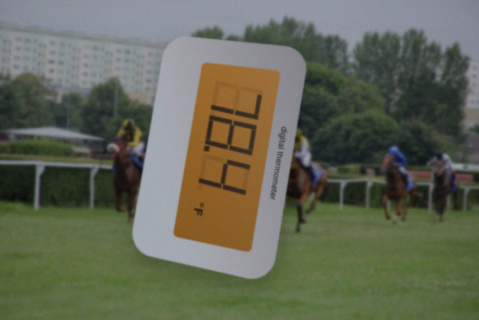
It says {"value": 78.4, "unit": "°F"}
